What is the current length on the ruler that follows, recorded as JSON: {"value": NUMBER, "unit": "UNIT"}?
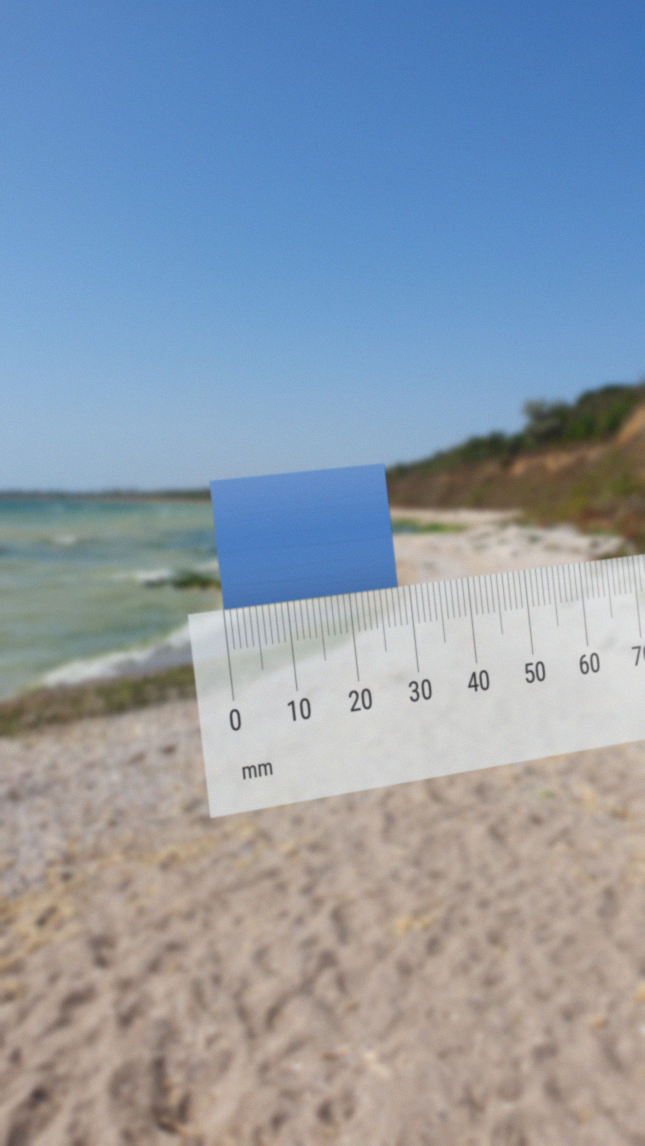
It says {"value": 28, "unit": "mm"}
